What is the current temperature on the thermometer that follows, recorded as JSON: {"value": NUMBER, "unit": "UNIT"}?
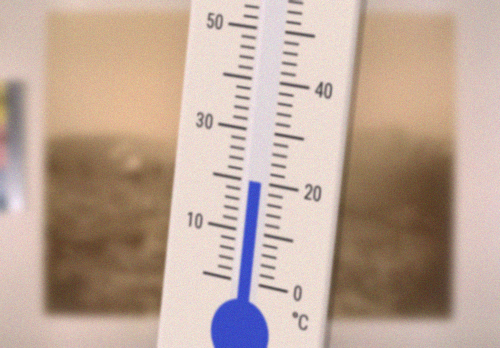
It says {"value": 20, "unit": "°C"}
